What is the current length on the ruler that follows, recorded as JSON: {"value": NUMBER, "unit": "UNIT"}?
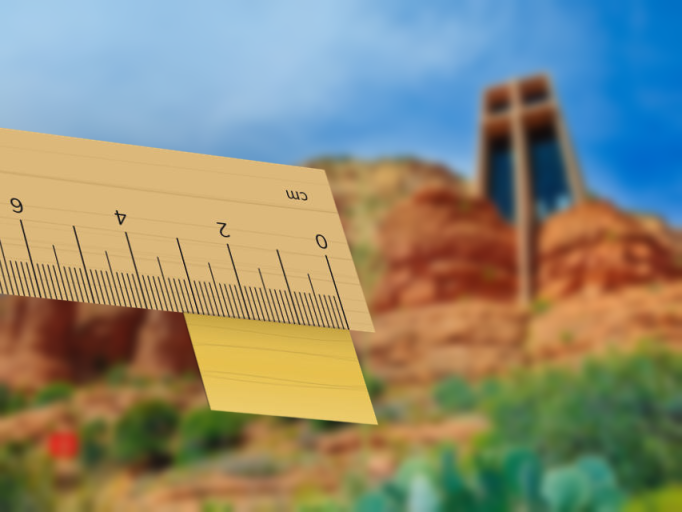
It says {"value": 3.3, "unit": "cm"}
